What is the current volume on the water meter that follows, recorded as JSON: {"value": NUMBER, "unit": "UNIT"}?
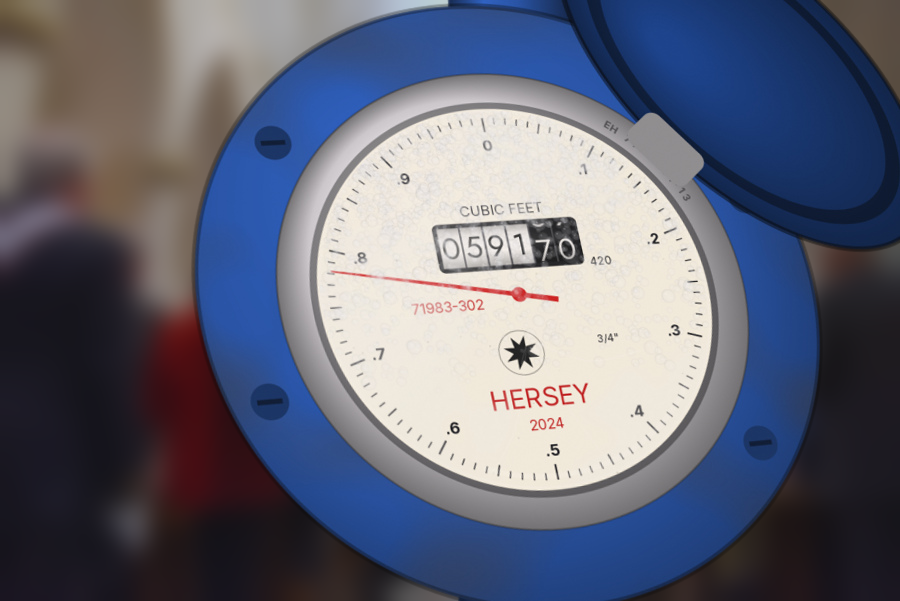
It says {"value": 59169.78, "unit": "ft³"}
